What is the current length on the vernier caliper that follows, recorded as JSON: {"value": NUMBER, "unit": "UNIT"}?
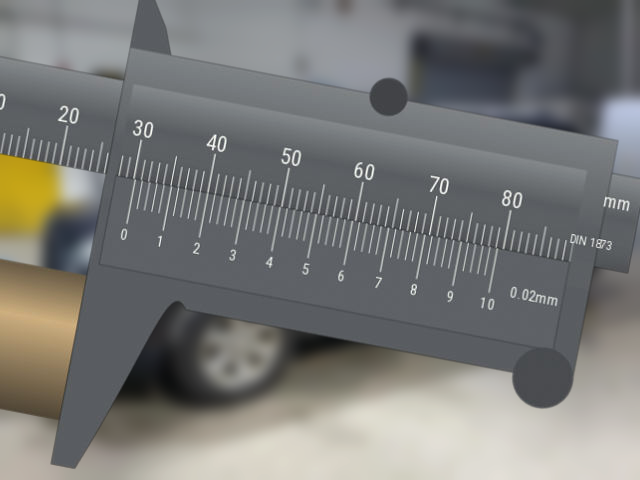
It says {"value": 30.2, "unit": "mm"}
